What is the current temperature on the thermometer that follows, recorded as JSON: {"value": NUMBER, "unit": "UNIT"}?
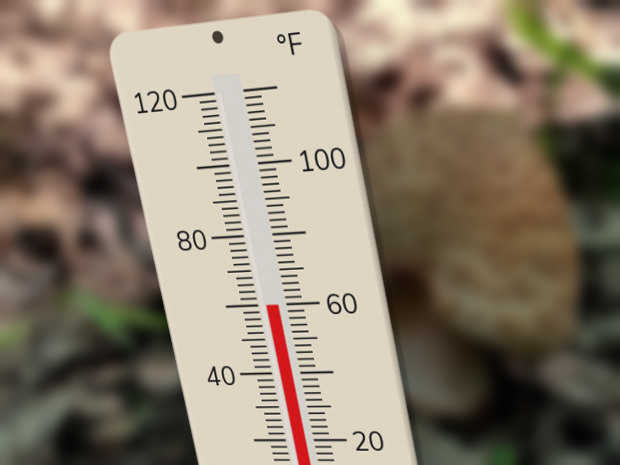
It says {"value": 60, "unit": "°F"}
